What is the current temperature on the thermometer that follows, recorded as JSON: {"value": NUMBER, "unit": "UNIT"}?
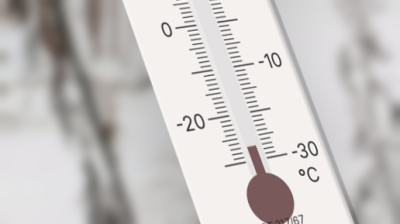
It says {"value": -27, "unit": "°C"}
